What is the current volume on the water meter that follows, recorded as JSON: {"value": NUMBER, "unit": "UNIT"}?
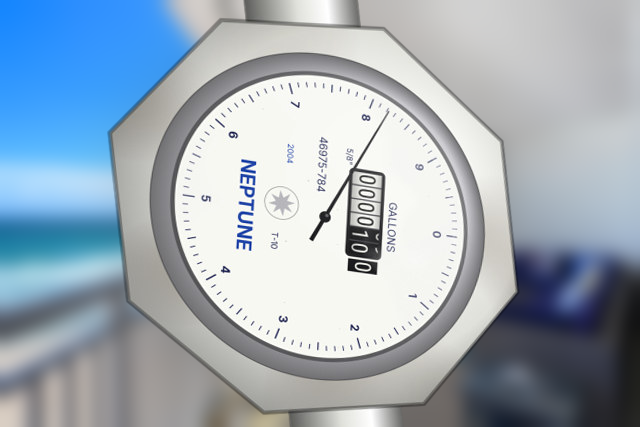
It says {"value": 98.2, "unit": "gal"}
